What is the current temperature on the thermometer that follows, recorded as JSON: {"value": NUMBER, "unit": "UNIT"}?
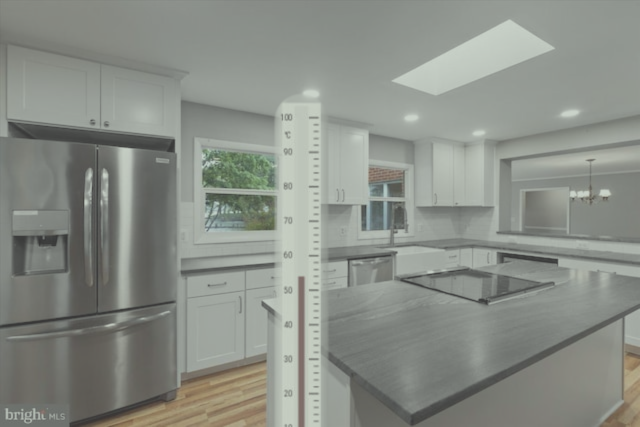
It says {"value": 54, "unit": "°C"}
